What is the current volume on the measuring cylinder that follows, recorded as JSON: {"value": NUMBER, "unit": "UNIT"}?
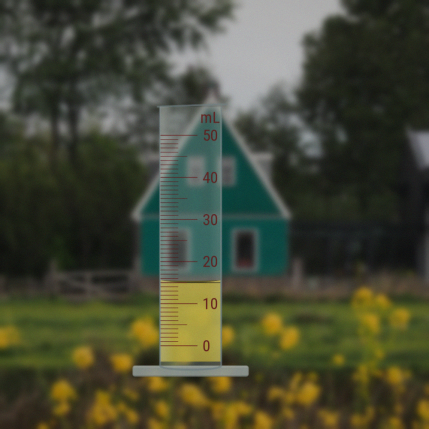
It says {"value": 15, "unit": "mL"}
